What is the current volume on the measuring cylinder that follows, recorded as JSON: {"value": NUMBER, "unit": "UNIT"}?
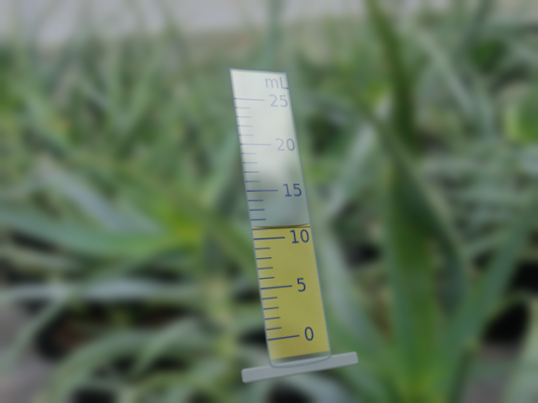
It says {"value": 11, "unit": "mL"}
